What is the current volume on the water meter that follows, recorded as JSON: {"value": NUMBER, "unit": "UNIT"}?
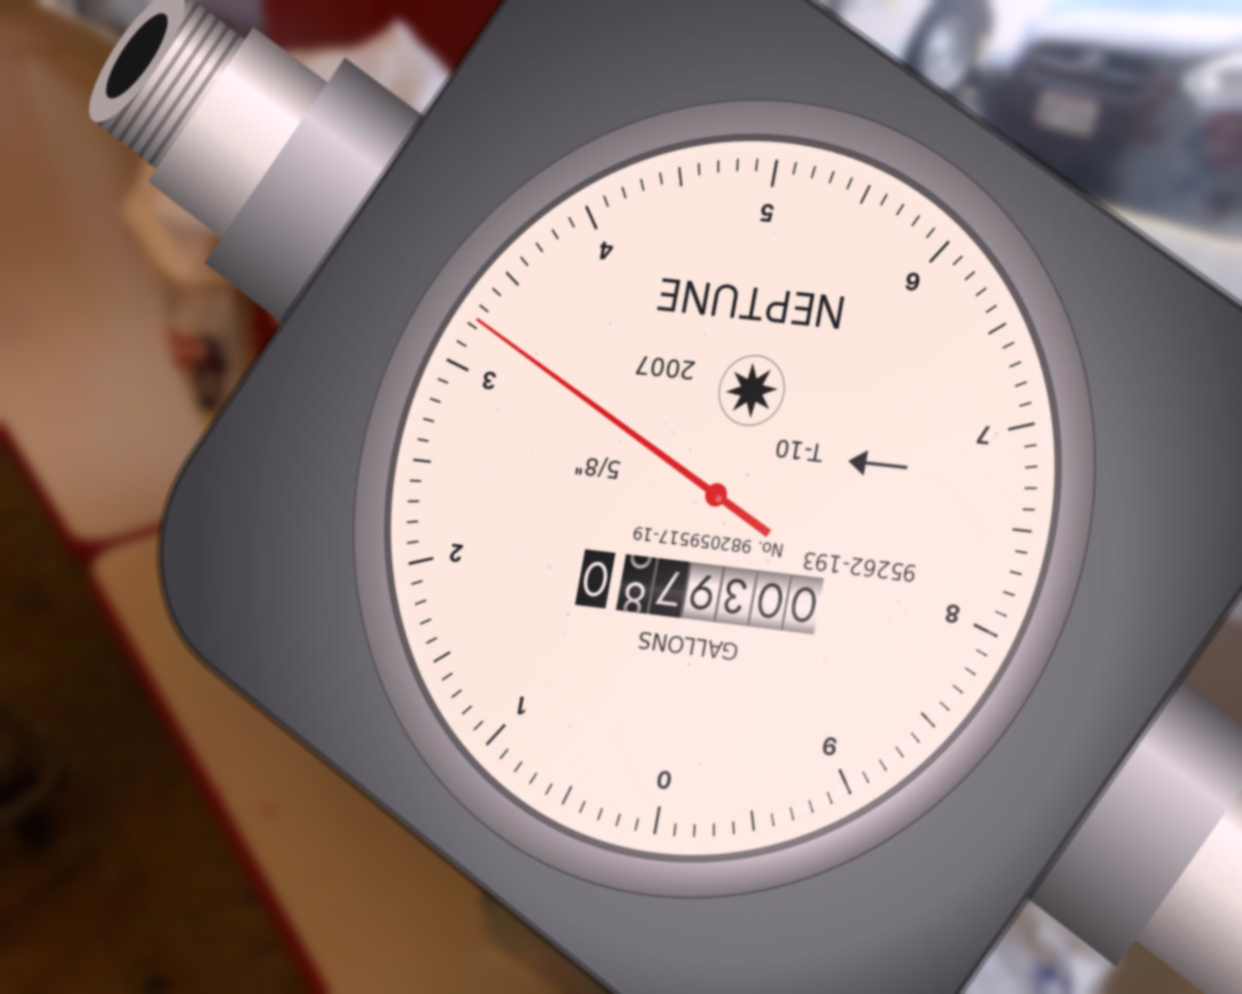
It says {"value": 39783.2, "unit": "gal"}
